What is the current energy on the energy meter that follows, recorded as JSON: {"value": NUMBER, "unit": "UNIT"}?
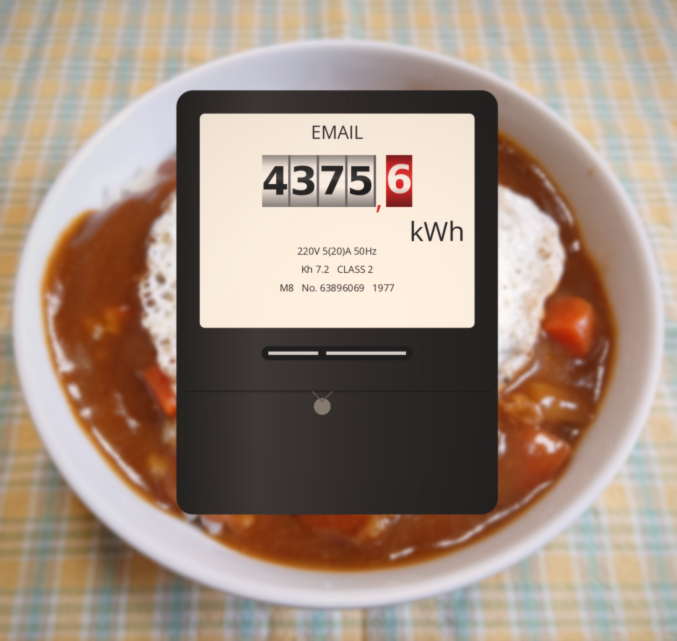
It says {"value": 4375.6, "unit": "kWh"}
